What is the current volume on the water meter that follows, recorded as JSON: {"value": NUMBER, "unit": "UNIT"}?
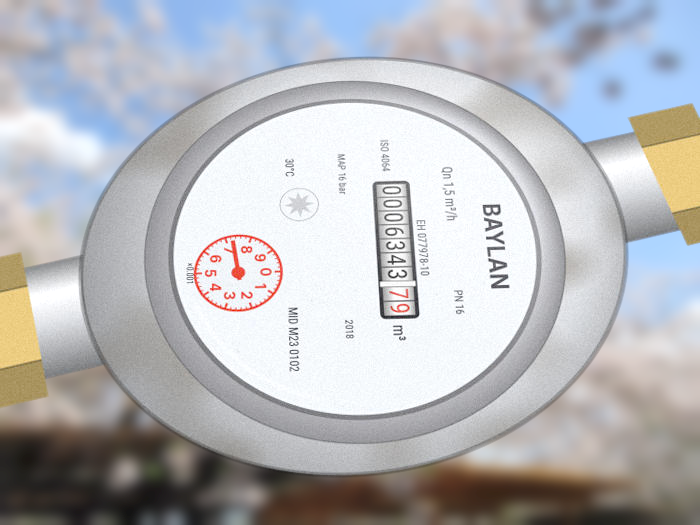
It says {"value": 6343.797, "unit": "m³"}
